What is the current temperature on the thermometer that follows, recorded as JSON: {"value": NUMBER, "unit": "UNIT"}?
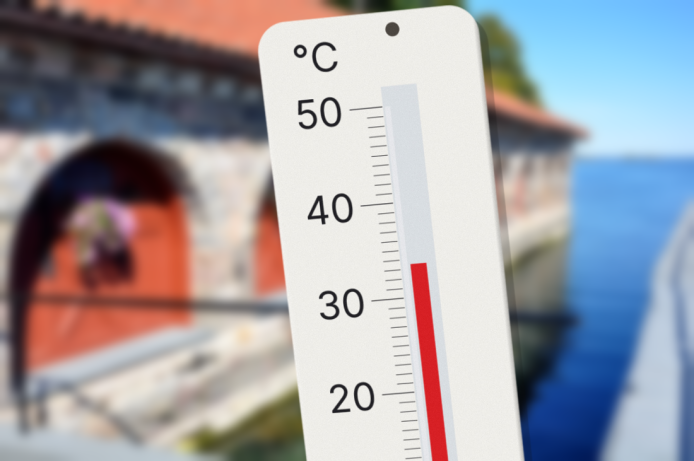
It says {"value": 33.5, "unit": "°C"}
